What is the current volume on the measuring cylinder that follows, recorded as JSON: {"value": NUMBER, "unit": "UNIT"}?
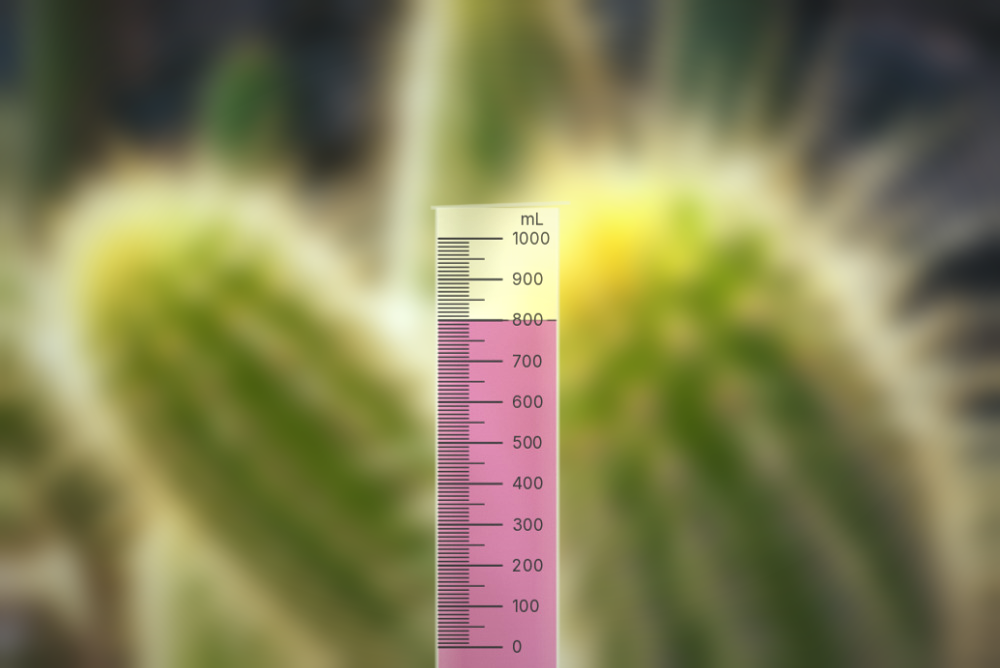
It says {"value": 800, "unit": "mL"}
